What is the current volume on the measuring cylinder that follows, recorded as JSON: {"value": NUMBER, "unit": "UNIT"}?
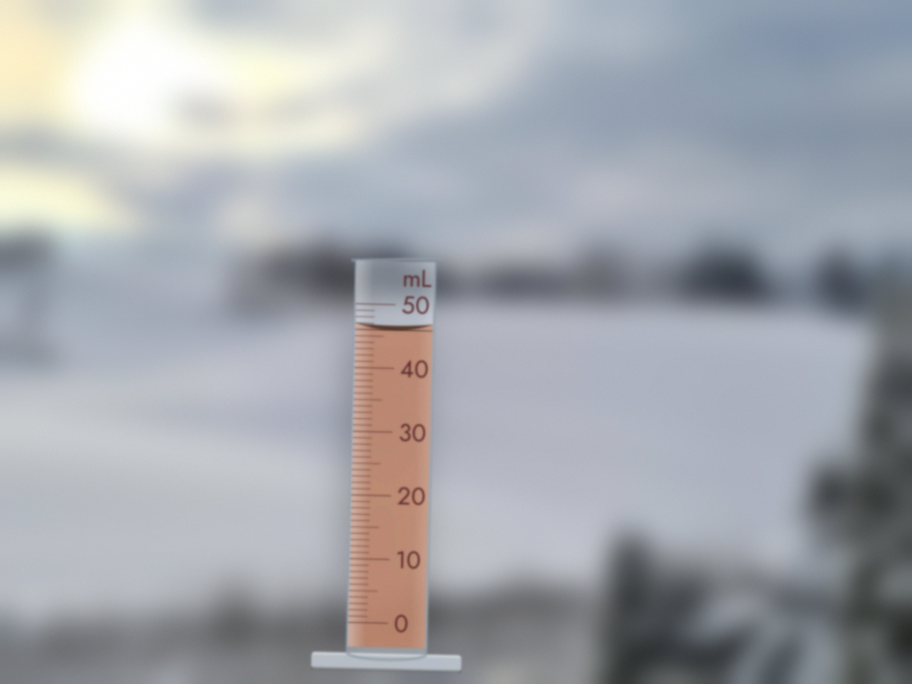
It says {"value": 46, "unit": "mL"}
